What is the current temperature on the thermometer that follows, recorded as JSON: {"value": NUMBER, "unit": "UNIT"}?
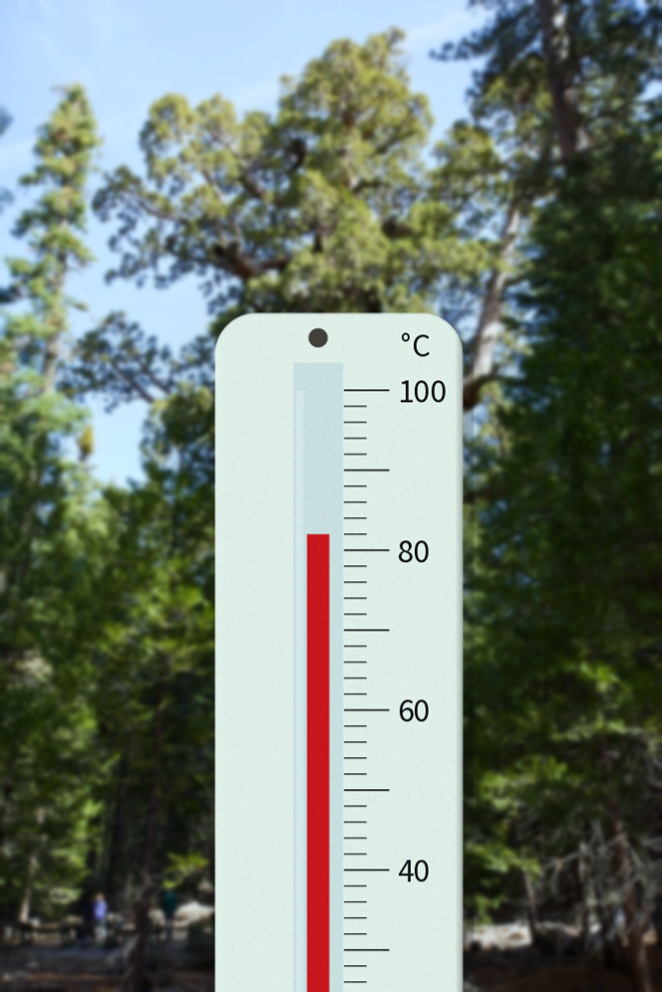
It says {"value": 82, "unit": "°C"}
